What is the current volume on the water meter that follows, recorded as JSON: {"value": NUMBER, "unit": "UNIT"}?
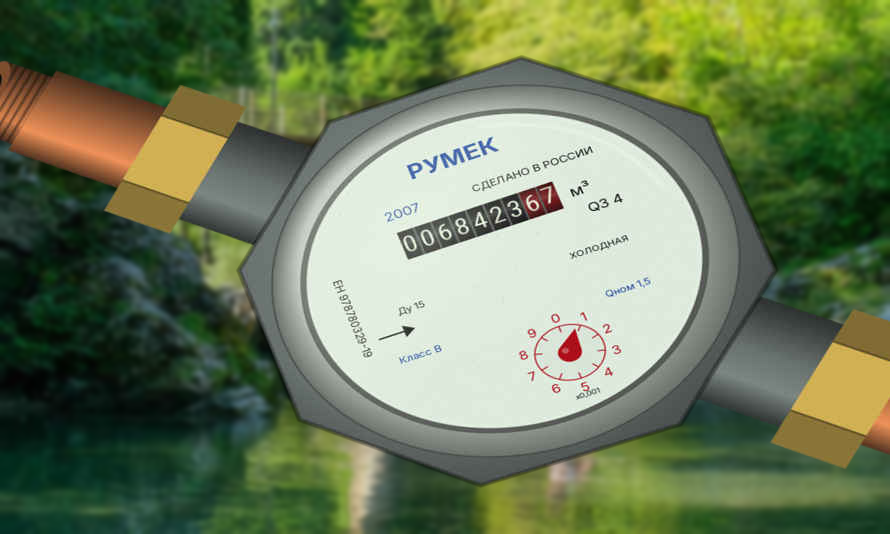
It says {"value": 68423.670, "unit": "m³"}
